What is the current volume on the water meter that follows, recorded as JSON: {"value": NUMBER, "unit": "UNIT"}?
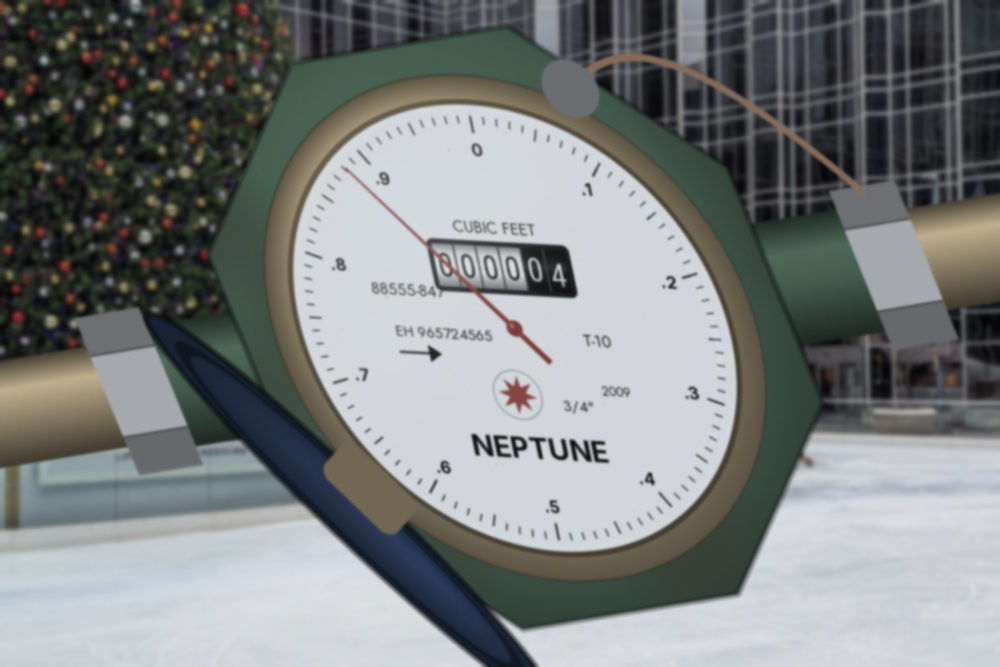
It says {"value": 3.88, "unit": "ft³"}
